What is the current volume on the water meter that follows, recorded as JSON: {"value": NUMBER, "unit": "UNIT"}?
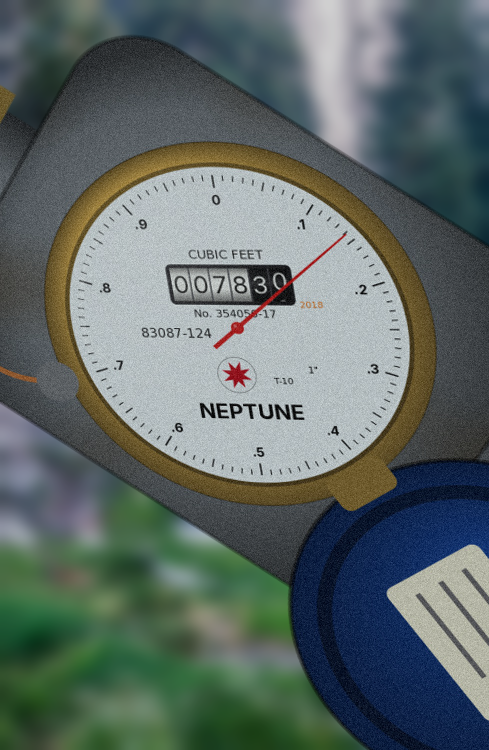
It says {"value": 7830.14, "unit": "ft³"}
